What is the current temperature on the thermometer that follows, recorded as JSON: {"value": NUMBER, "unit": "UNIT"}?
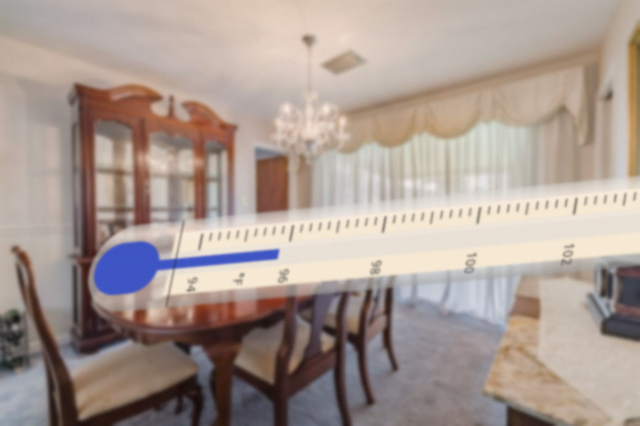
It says {"value": 95.8, "unit": "°F"}
